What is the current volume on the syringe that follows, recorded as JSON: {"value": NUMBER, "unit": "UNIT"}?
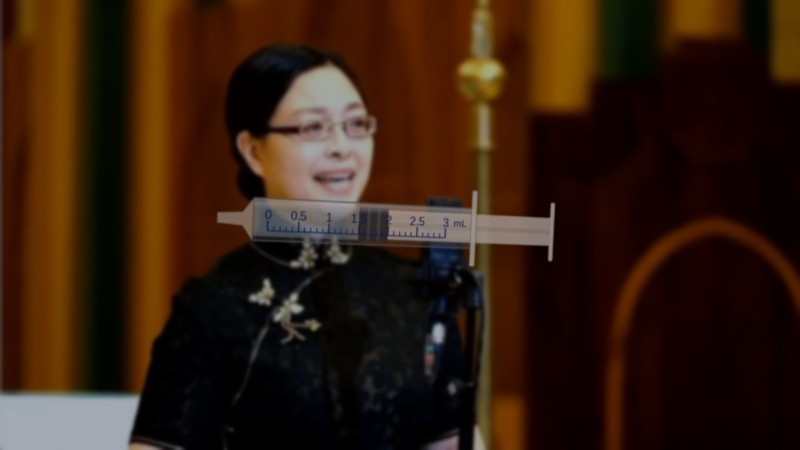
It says {"value": 1.5, "unit": "mL"}
